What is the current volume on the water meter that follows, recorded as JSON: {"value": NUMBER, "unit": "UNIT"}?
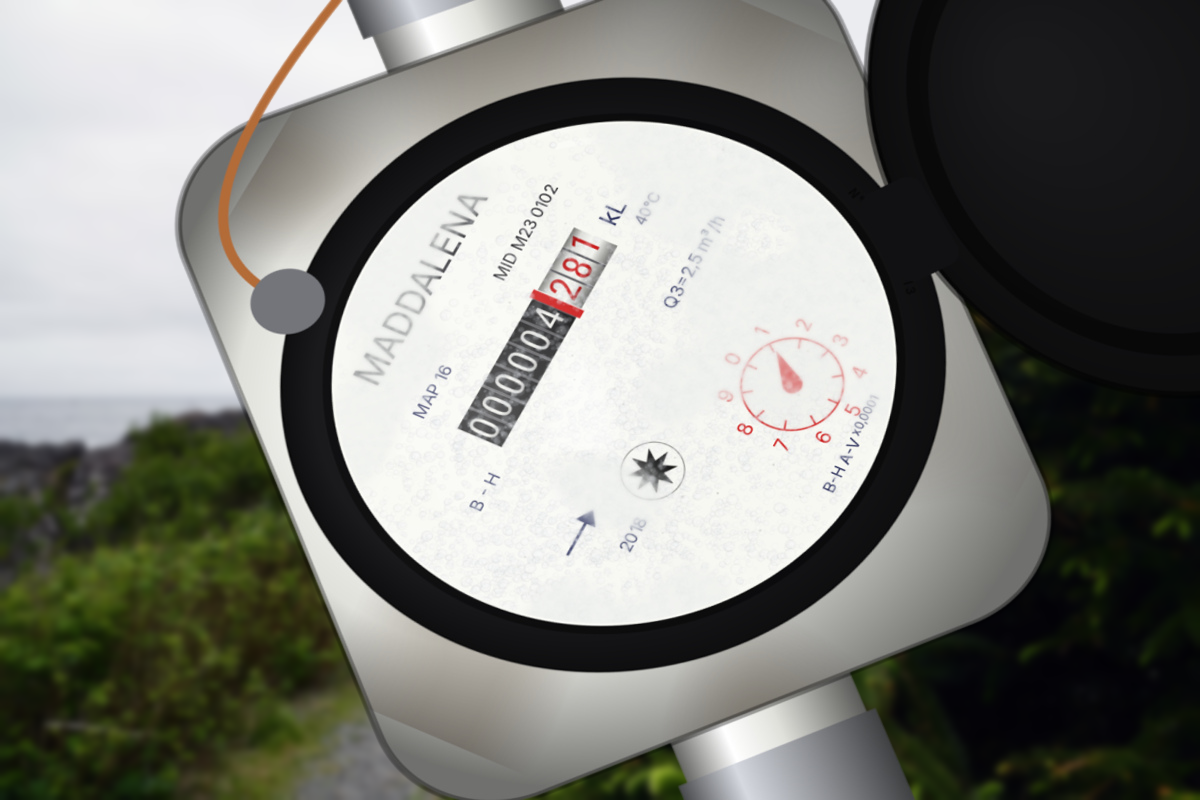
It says {"value": 4.2811, "unit": "kL"}
